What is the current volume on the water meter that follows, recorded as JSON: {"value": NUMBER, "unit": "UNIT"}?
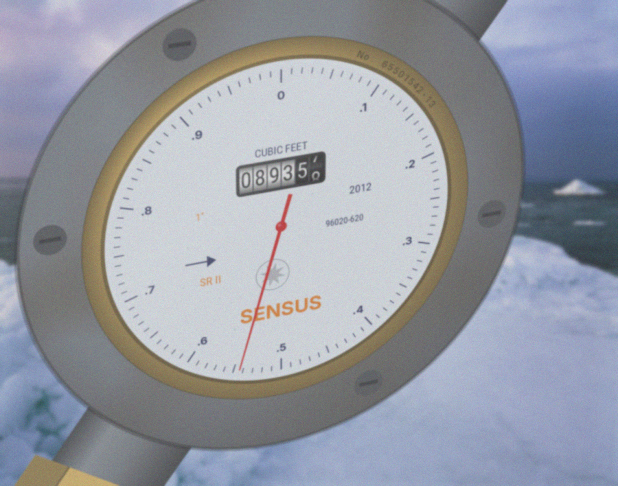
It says {"value": 89357.54, "unit": "ft³"}
